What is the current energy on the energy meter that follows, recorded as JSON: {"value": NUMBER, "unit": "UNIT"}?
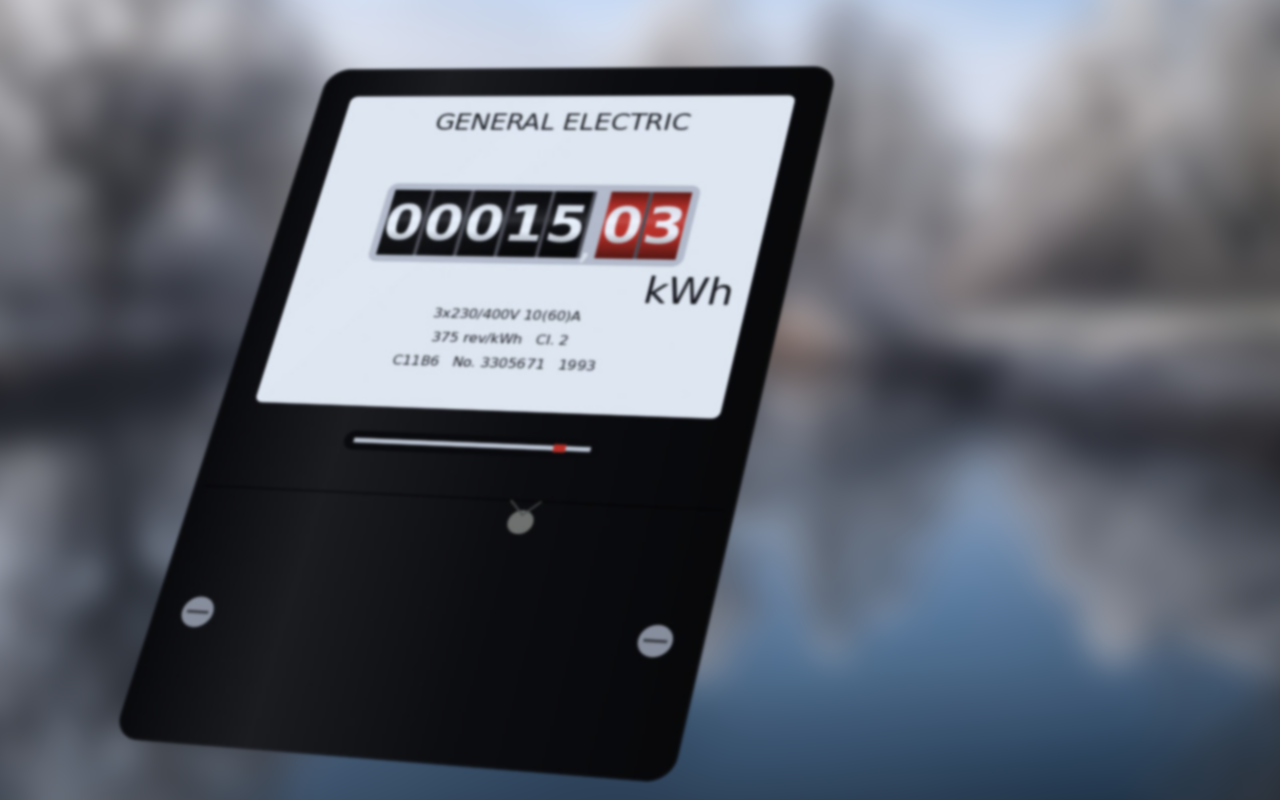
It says {"value": 15.03, "unit": "kWh"}
